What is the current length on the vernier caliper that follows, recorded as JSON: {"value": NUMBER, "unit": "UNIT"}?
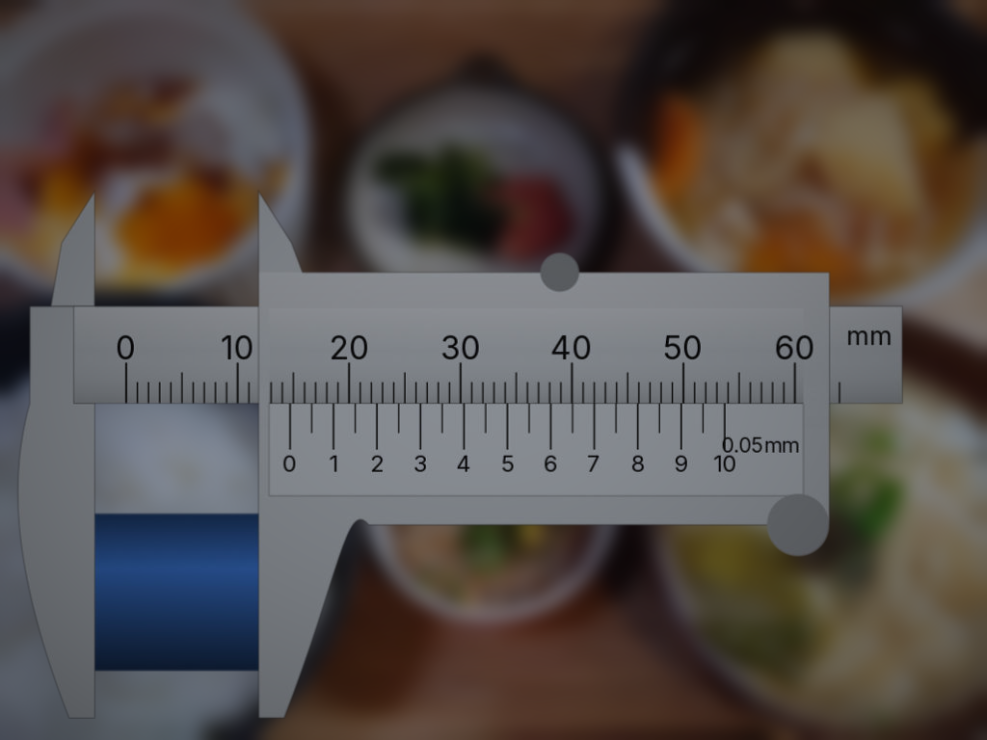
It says {"value": 14.7, "unit": "mm"}
